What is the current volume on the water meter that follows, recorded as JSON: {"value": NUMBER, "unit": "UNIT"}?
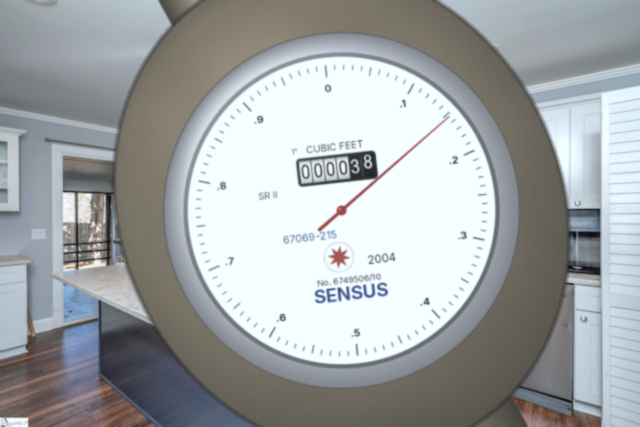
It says {"value": 38.15, "unit": "ft³"}
